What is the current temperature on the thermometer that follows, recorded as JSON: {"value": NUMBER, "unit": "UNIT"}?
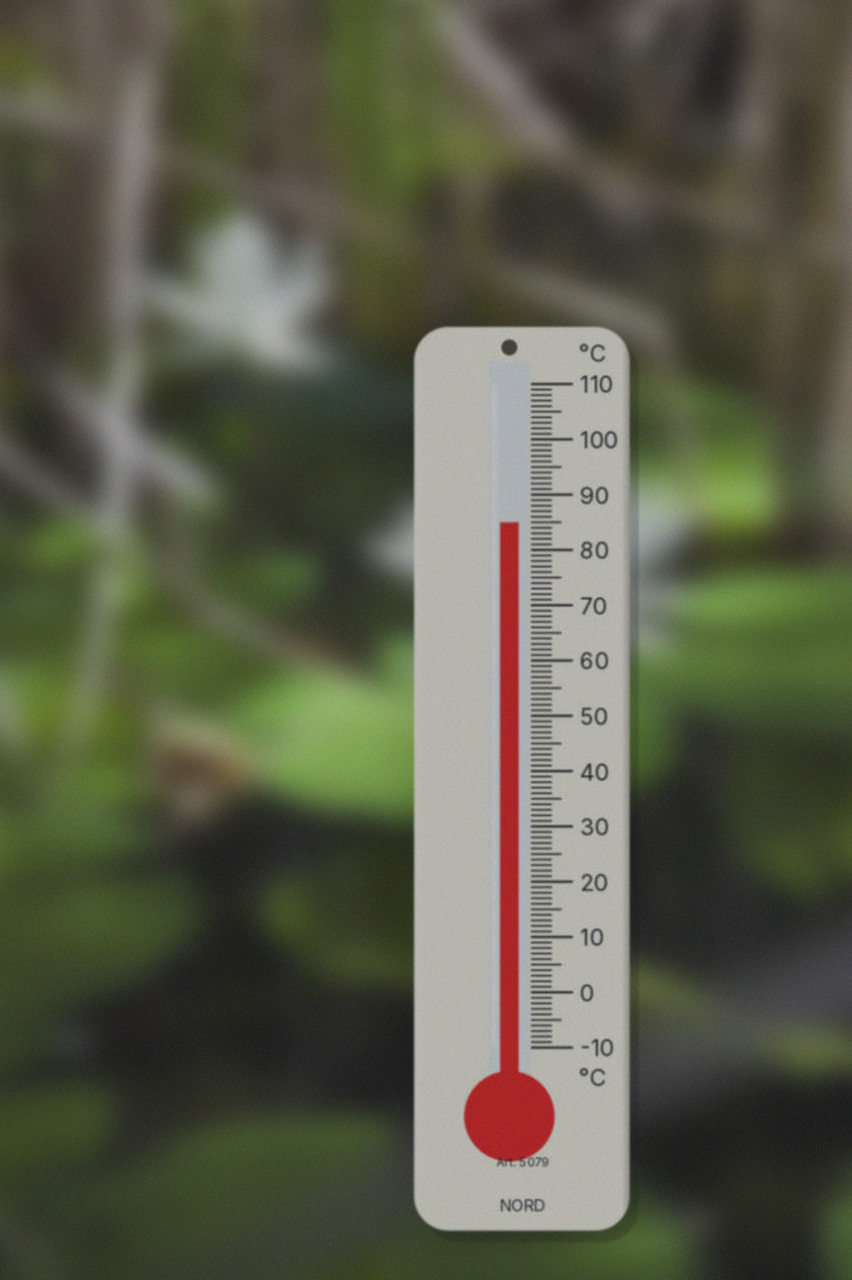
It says {"value": 85, "unit": "°C"}
